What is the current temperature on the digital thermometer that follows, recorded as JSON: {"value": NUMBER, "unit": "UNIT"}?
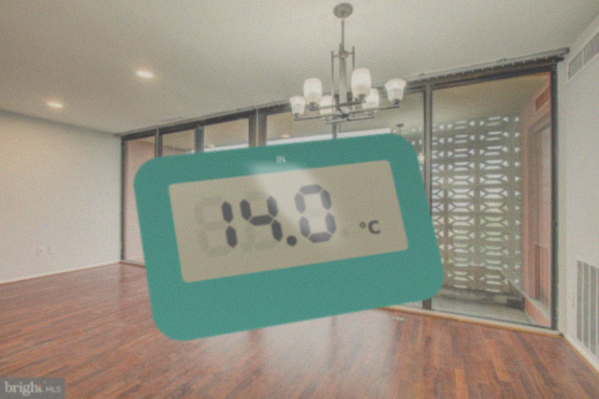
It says {"value": 14.0, "unit": "°C"}
